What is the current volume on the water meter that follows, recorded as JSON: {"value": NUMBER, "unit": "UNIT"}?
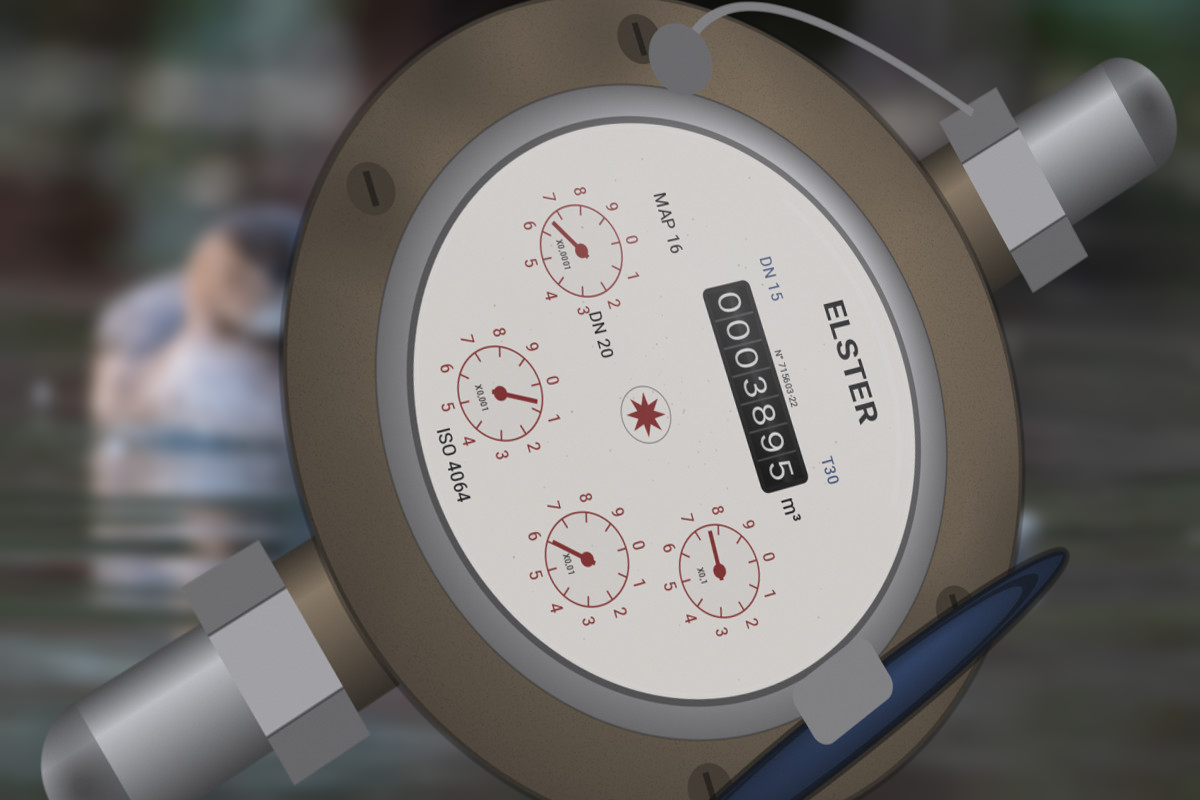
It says {"value": 3895.7606, "unit": "m³"}
